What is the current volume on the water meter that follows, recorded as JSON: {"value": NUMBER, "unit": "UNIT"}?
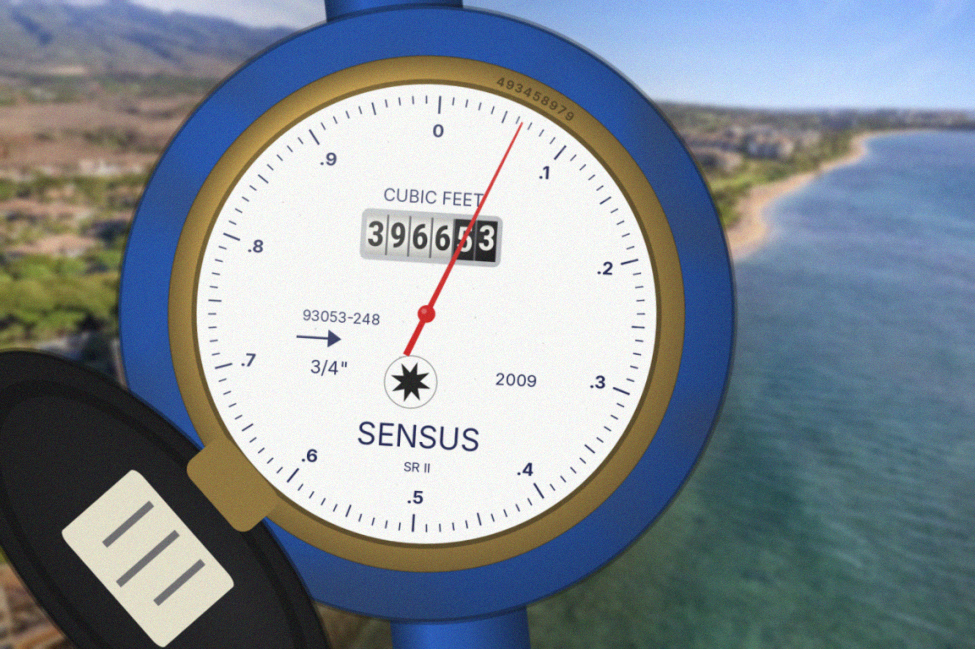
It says {"value": 396653.06, "unit": "ft³"}
